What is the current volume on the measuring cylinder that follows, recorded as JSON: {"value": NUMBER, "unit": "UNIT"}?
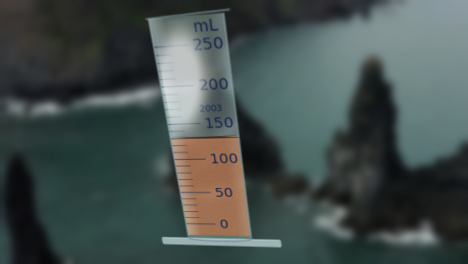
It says {"value": 130, "unit": "mL"}
